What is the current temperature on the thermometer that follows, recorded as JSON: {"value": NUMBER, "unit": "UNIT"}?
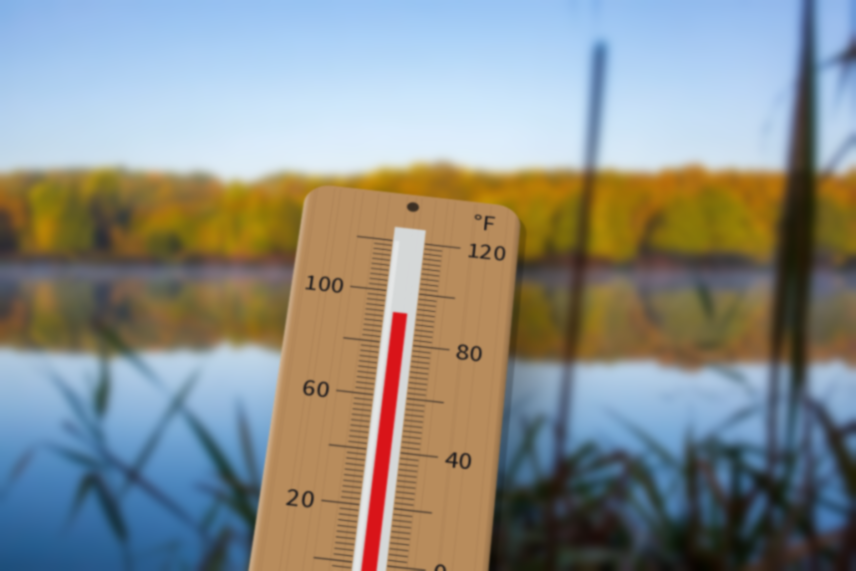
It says {"value": 92, "unit": "°F"}
